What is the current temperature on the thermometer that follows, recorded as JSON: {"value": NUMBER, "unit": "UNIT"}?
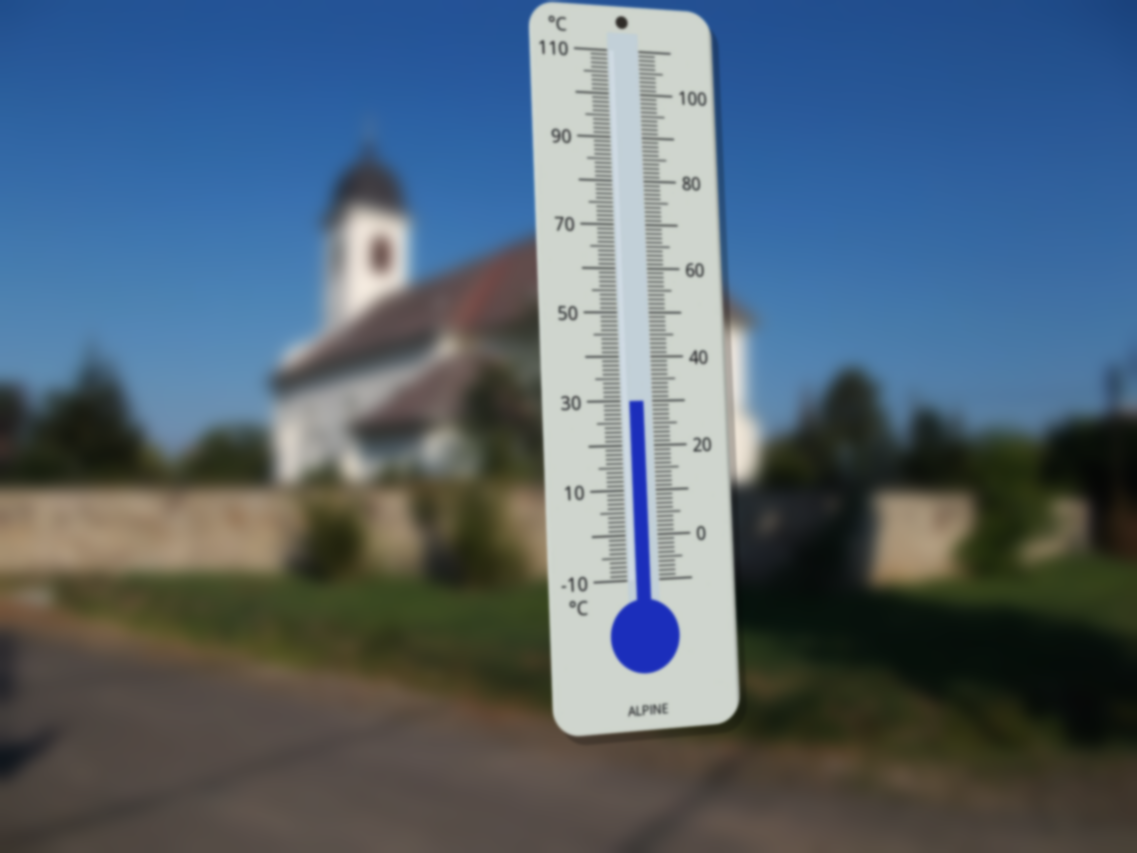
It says {"value": 30, "unit": "°C"}
